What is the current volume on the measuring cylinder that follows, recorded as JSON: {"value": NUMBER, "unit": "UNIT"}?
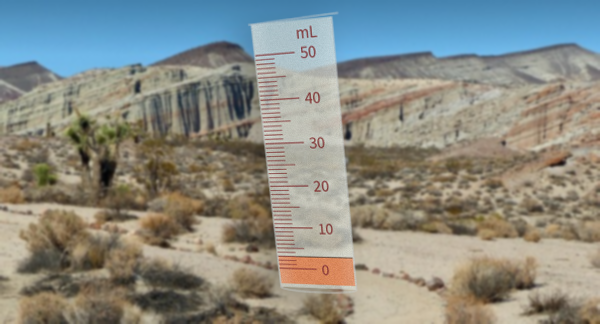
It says {"value": 3, "unit": "mL"}
